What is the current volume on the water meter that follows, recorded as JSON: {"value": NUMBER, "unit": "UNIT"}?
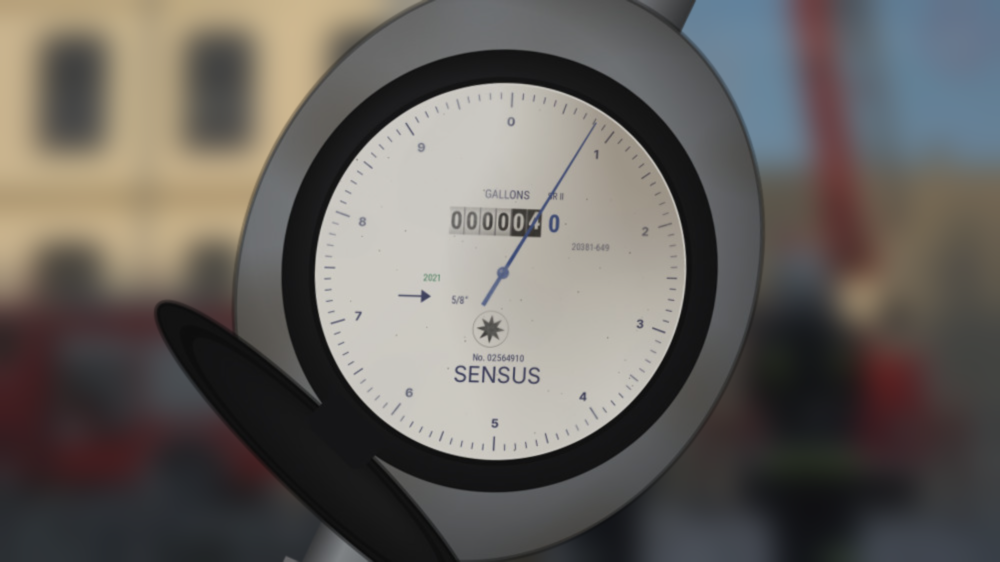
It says {"value": 40.8, "unit": "gal"}
